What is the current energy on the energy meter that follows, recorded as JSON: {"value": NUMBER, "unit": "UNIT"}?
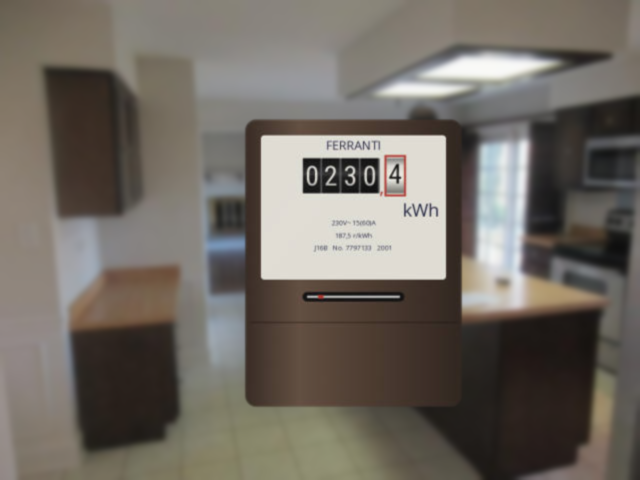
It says {"value": 230.4, "unit": "kWh"}
